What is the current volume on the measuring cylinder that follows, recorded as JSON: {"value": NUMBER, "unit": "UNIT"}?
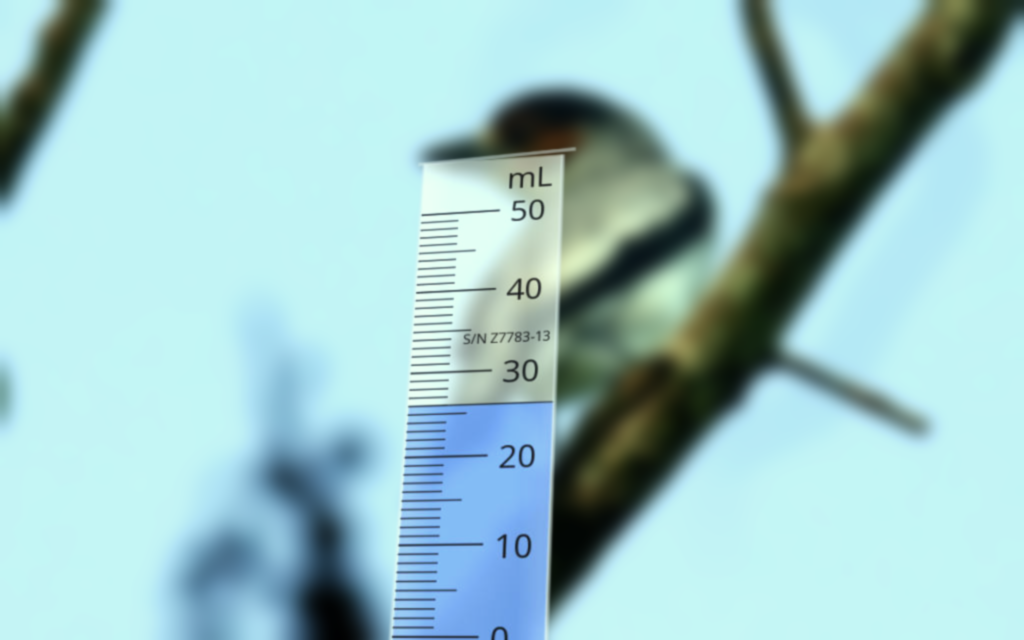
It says {"value": 26, "unit": "mL"}
